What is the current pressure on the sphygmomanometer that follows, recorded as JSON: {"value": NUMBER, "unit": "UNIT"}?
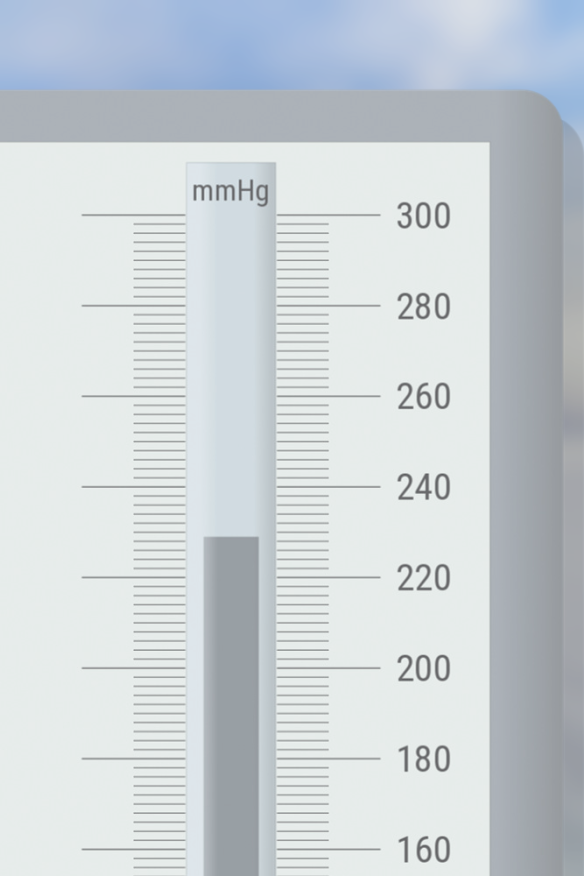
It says {"value": 229, "unit": "mmHg"}
